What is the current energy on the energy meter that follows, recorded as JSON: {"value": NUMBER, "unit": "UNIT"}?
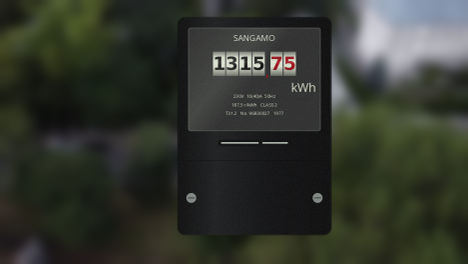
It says {"value": 1315.75, "unit": "kWh"}
